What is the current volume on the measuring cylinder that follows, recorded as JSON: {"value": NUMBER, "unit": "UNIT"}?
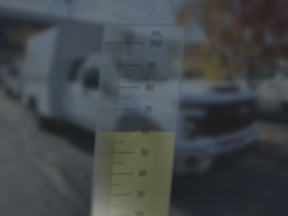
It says {"value": 60, "unit": "mL"}
